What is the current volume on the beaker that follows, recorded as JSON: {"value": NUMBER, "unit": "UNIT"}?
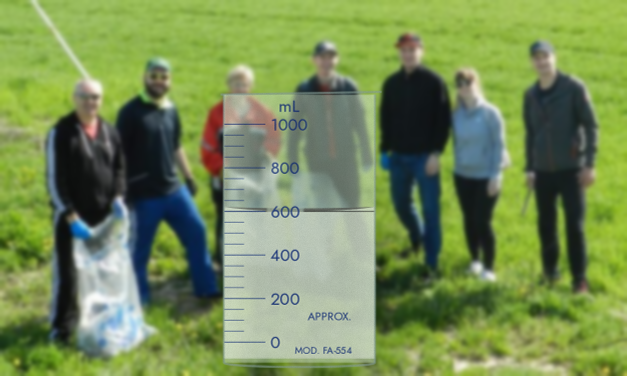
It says {"value": 600, "unit": "mL"}
